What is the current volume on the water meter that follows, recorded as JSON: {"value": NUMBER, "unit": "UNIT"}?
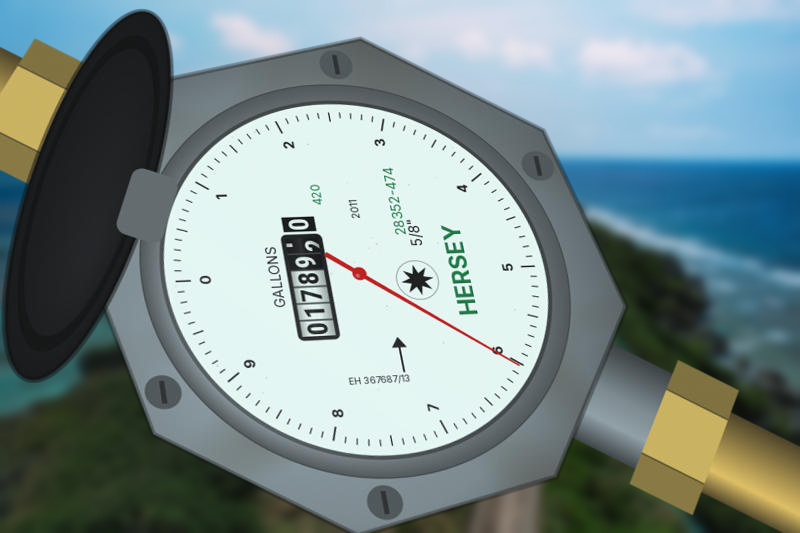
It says {"value": 178916.0, "unit": "gal"}
